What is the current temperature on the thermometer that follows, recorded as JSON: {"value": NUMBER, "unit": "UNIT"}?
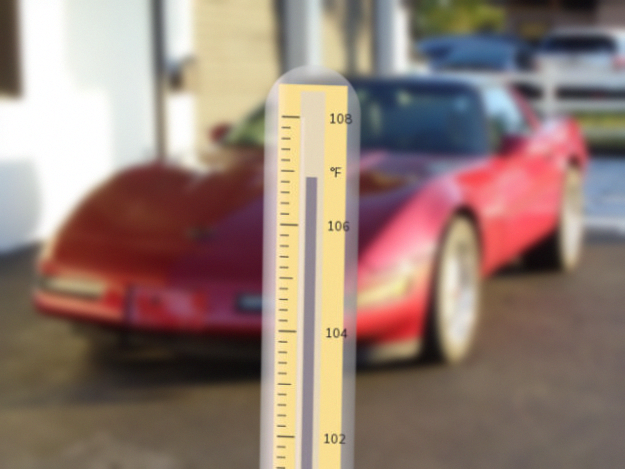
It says {"value": 106.9, "unit": "°F"}
